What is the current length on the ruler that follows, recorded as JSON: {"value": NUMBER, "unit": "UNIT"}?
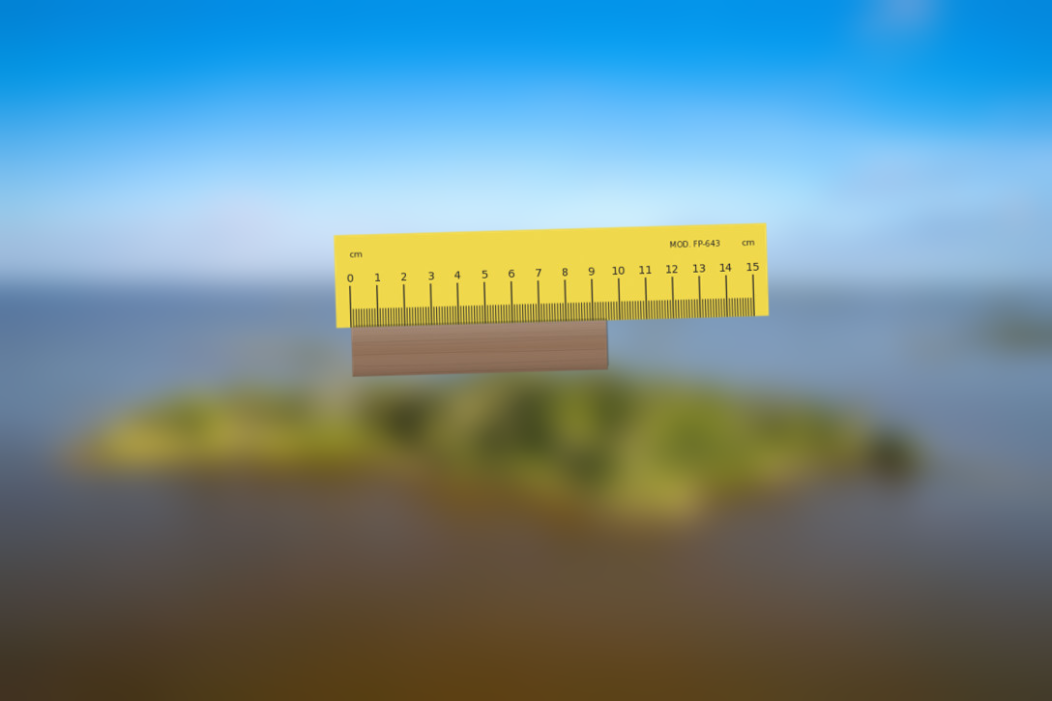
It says {"value": 9.5, "unit": "cm"}
